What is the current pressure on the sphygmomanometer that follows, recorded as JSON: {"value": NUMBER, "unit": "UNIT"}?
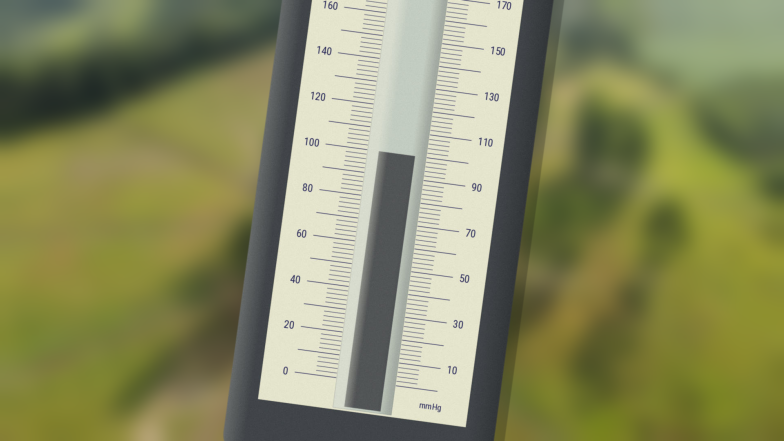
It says {"value": 100, "unit": "mmHg"}
